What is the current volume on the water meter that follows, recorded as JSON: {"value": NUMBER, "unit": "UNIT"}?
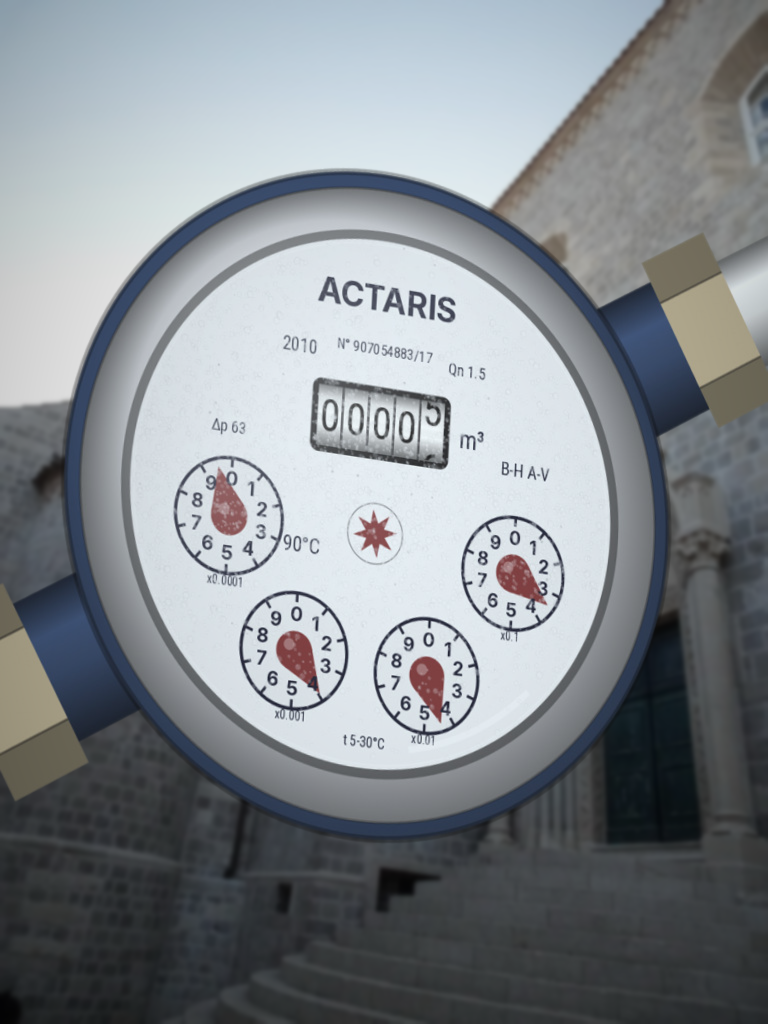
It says {"value": 5.3439, "unit": "m³"}
